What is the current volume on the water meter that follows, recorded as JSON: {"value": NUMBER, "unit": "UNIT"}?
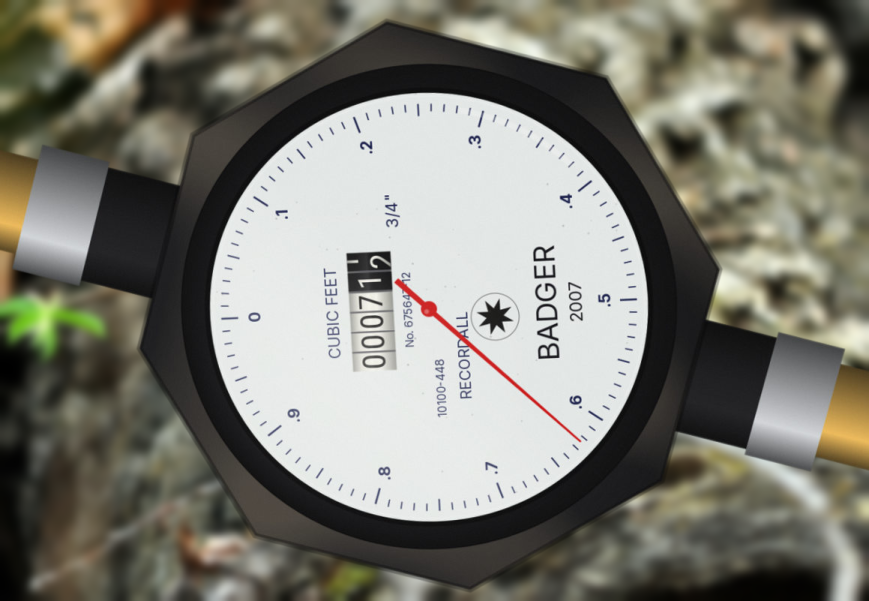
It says {"value": 711.62, "unit": "ft³"}
